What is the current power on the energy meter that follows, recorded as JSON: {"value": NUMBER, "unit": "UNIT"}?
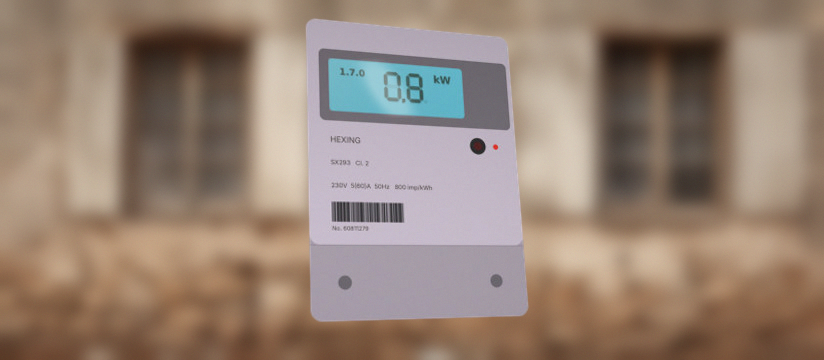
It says {"value": 0.8, "unit": "kW"}
